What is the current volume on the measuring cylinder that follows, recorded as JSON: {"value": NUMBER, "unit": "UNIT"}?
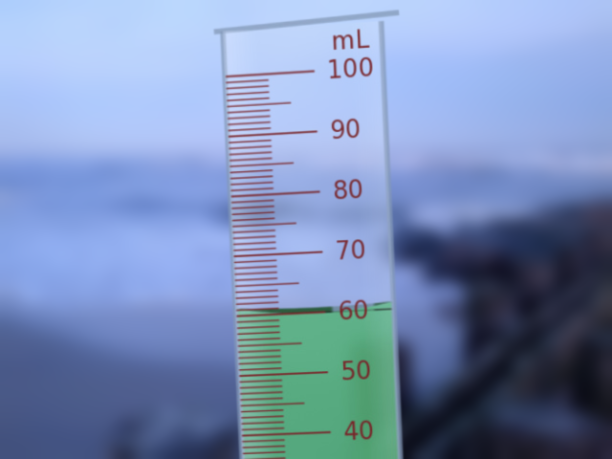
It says {"value": 60, "unit": "mL"}
